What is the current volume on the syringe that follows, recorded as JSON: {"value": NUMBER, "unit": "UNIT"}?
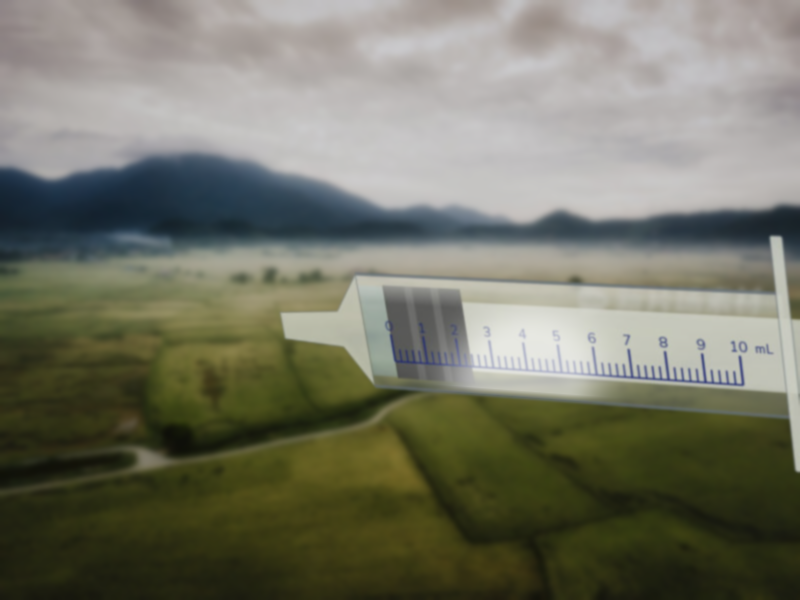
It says {"value": 0, "unit": "mL"}
